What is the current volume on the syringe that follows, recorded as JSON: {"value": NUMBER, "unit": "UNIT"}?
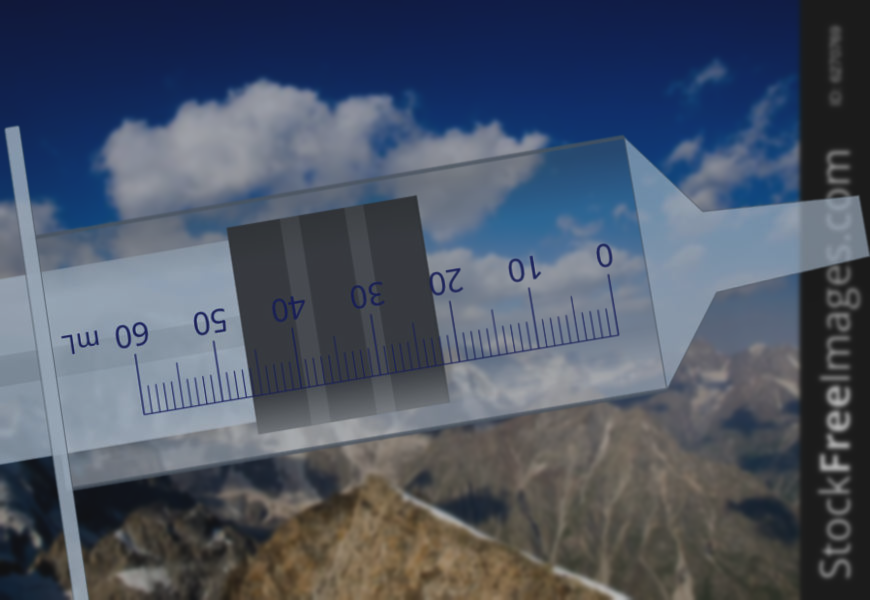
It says {"value": 22, "unit": "mL"}
